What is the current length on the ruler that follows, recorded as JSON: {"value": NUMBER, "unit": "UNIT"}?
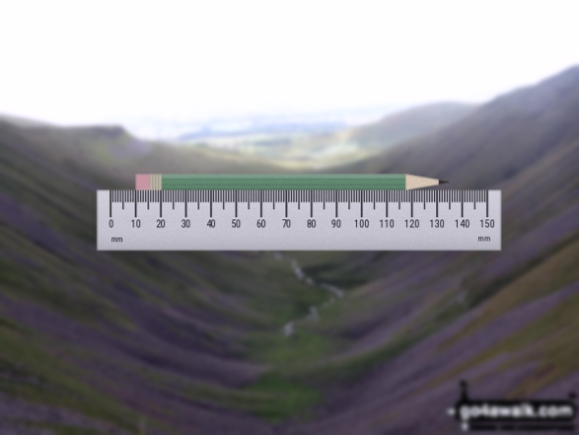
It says {"value": 125, "unit": "mm"}
